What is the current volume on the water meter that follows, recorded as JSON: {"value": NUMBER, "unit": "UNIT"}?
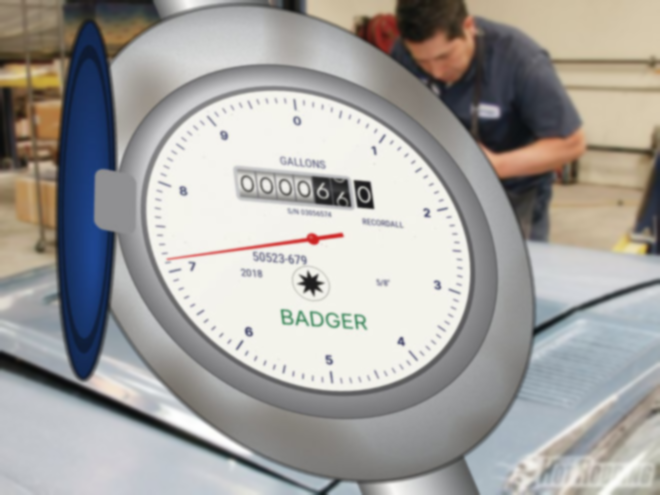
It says {"value": 657.1, "unit": "gal"}
